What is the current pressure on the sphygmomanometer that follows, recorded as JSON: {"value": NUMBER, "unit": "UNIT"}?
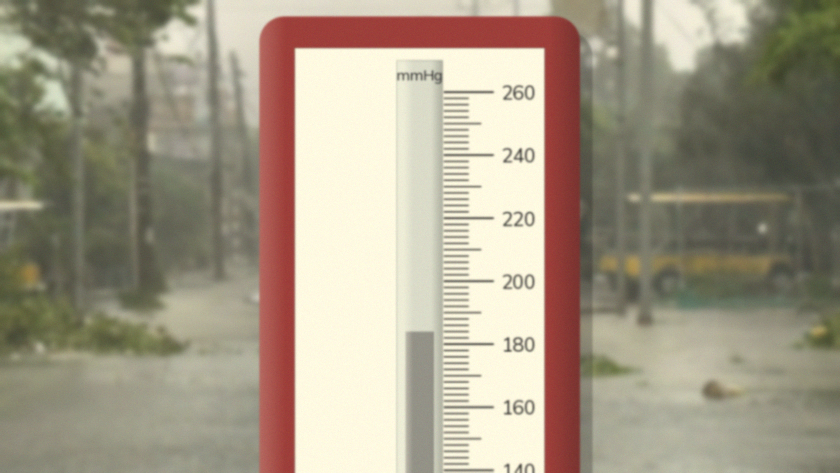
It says {"value": 184, "unit": "mmHg"}
